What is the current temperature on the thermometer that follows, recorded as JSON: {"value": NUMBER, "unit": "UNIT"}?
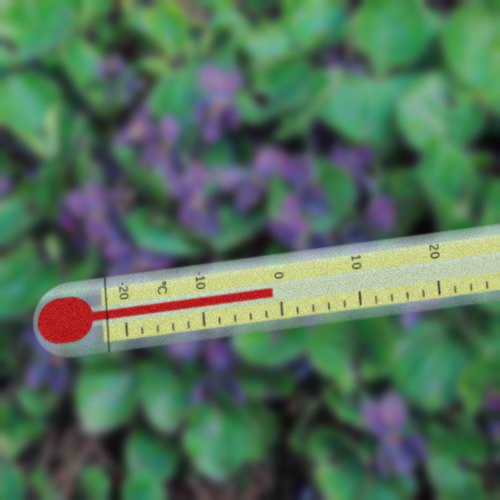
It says {"value": -1, "unit": "°C"}
